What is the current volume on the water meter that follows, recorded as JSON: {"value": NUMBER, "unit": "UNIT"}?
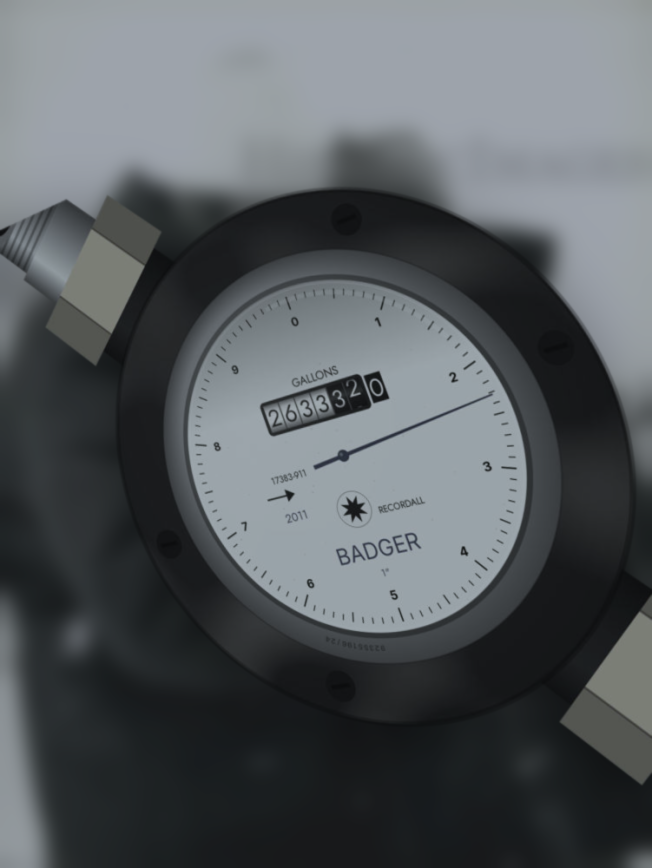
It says {"value": 2633322.3, "unit": "gal"}
